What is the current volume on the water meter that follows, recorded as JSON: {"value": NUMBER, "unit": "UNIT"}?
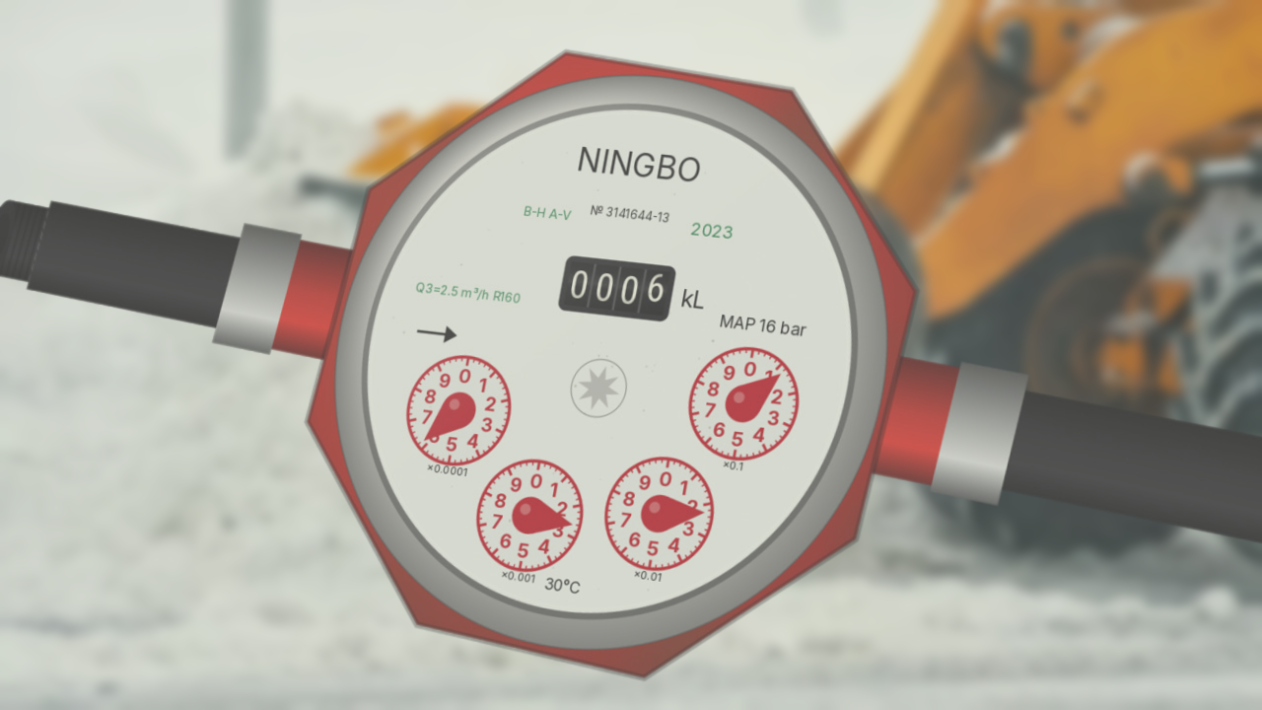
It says {"value": 6.1226, "unit": "kL"}
